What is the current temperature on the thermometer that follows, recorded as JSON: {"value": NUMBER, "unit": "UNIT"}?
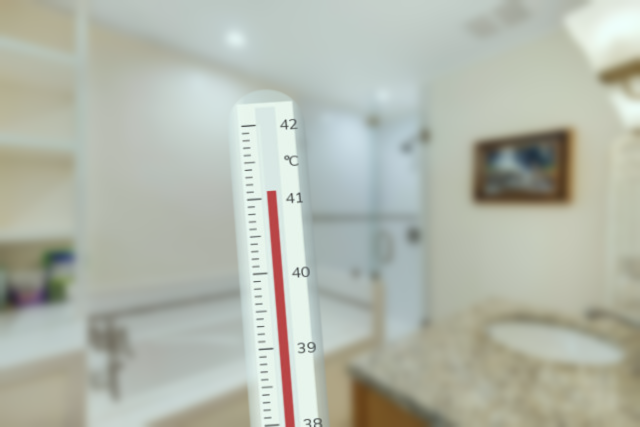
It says {"value": 41.1, "unit": "°C"}
